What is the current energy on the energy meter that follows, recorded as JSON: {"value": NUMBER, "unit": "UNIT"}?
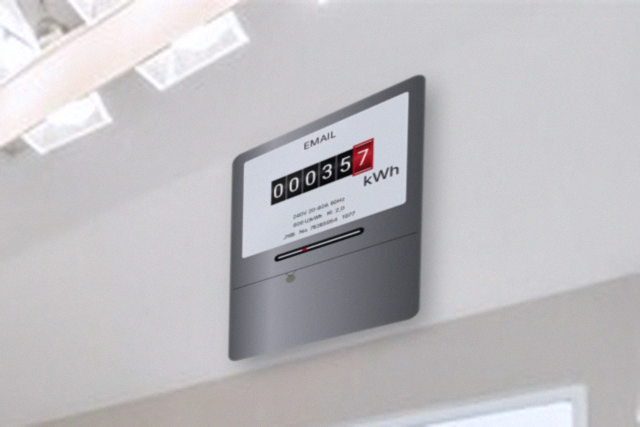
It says {"value": 35.7, "unit": "kWh"}
